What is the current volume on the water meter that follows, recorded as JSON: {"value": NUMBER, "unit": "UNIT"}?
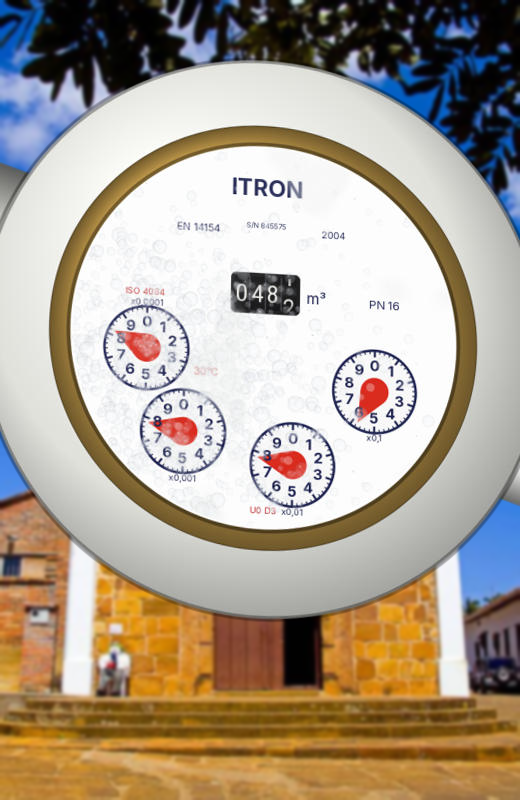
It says {"value": 481.5778, "unit": "m³"}
